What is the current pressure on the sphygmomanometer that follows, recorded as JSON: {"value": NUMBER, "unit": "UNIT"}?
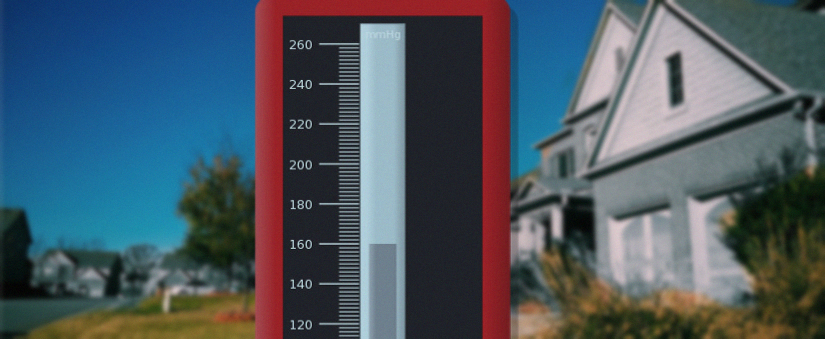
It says {"value": 160, "unit": "mmHg"}
